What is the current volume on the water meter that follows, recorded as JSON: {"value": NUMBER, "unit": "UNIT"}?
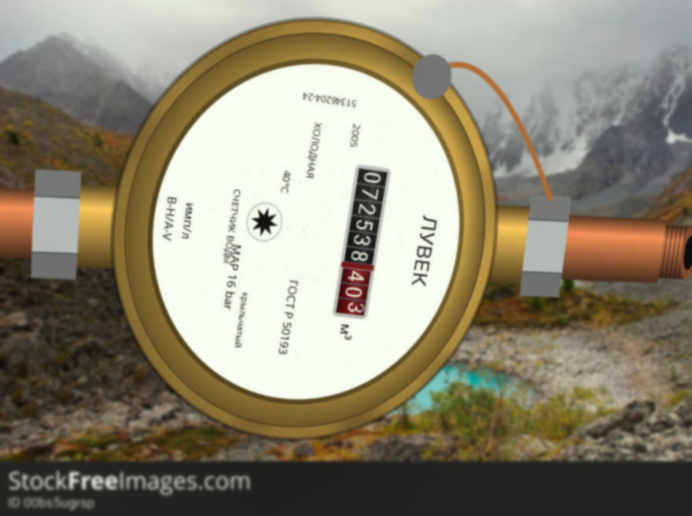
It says {"value": 72538.403, "unit": "m³"}
